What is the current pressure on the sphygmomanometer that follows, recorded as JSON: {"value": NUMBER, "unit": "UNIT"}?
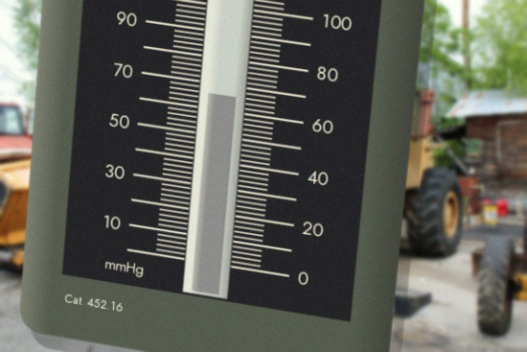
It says {"value": 66, "unit": "mmHg"}
